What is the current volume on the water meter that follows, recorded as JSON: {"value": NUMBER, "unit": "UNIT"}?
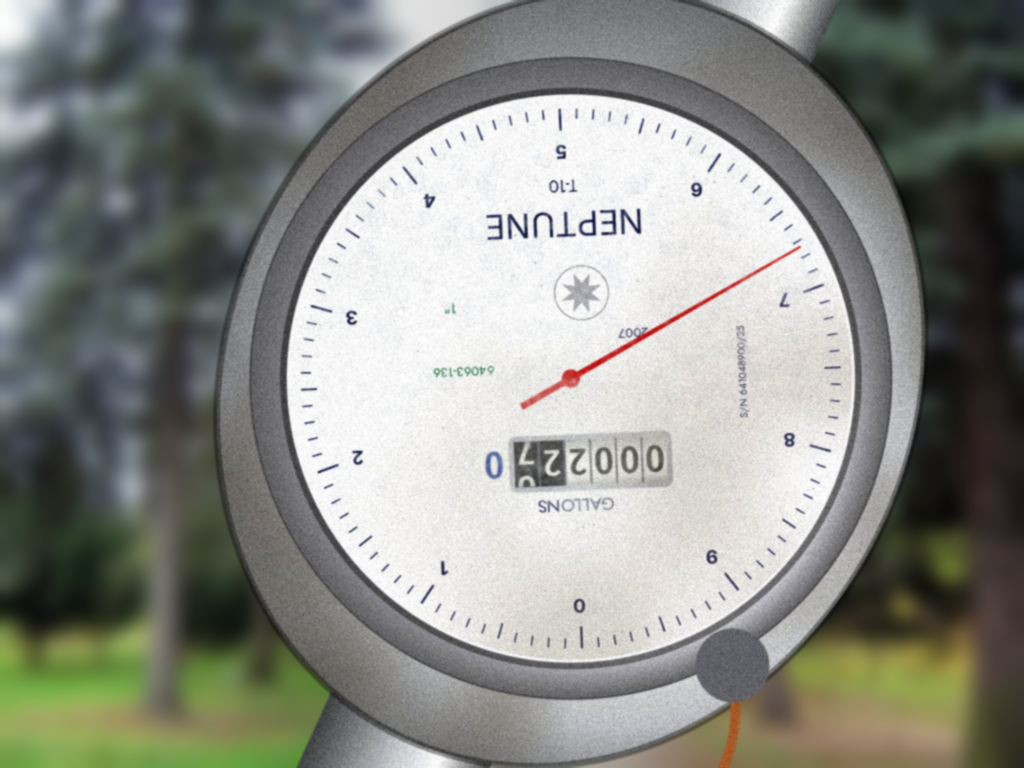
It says {"value": 2266.7, "unit": "gal"}
